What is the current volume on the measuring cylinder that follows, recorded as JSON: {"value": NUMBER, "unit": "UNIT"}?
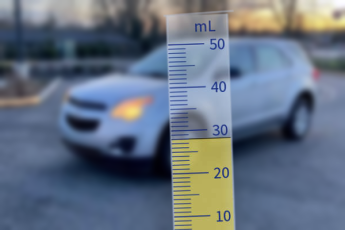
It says {"value": 28, "unit": "mL"}
